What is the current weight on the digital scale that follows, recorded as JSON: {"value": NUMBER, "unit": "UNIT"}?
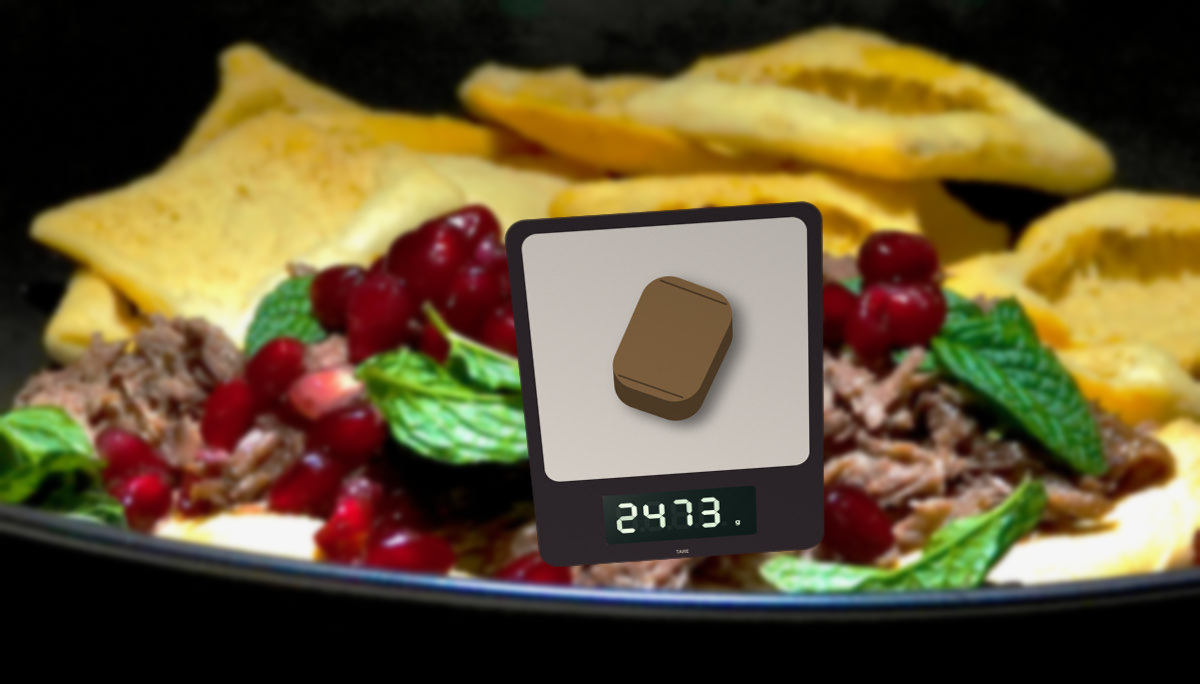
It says {"value": 2473, "unit": "g"}
